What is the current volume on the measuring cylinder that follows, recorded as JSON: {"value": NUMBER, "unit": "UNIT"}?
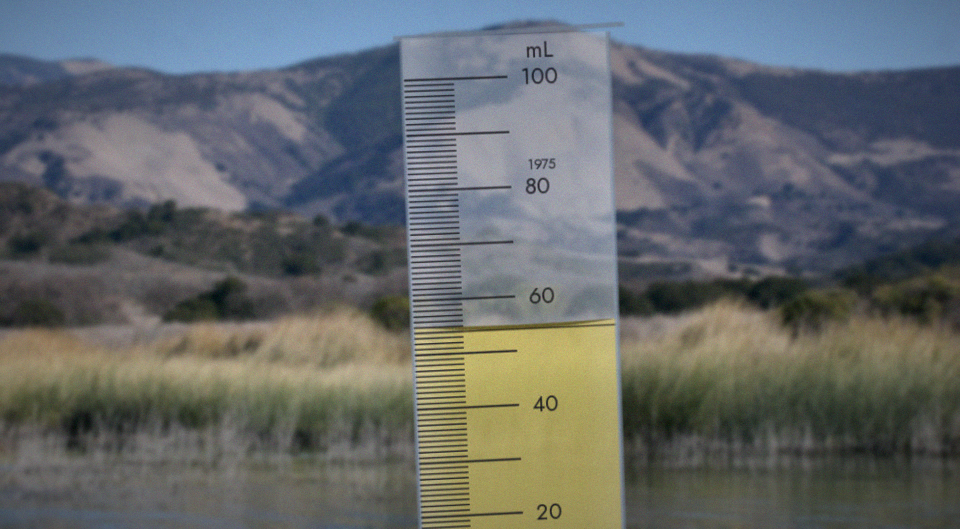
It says {"value": 54, "unit": "mL"}
